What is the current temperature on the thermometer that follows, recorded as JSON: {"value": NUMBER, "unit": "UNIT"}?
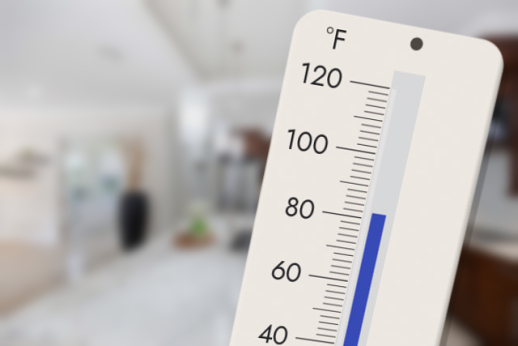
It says {"value": 82, "unit": "°F"}
